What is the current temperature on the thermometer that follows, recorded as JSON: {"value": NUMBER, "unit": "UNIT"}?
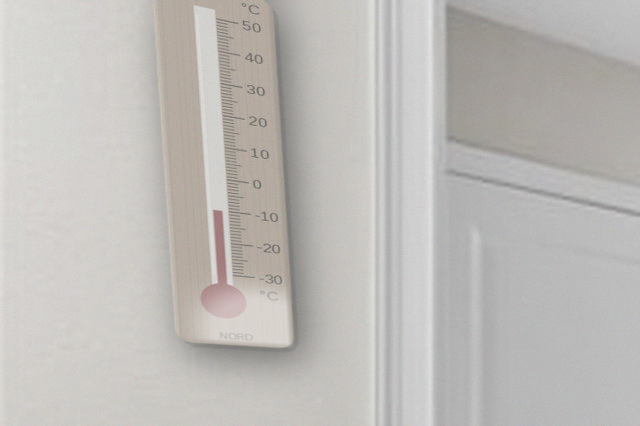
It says {"value": -10, "unit": "°C"}
